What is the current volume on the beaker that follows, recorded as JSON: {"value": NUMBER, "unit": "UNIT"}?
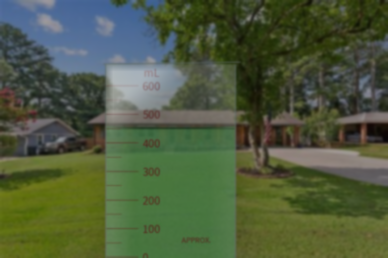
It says {"value": 450, "unit": "mL"}
